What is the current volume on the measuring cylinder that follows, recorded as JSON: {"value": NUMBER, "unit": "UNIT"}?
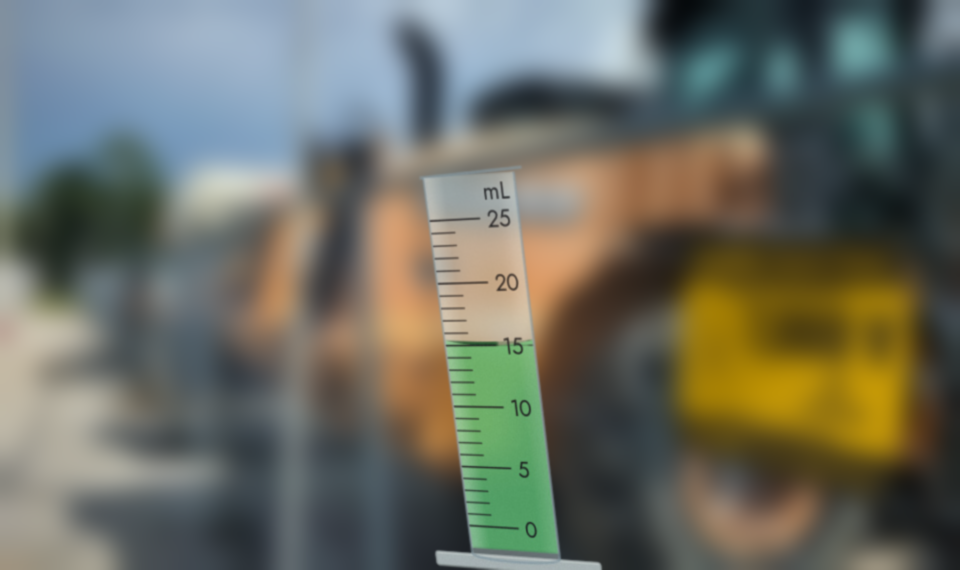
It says {"value": 15, "unit": "mL"}
